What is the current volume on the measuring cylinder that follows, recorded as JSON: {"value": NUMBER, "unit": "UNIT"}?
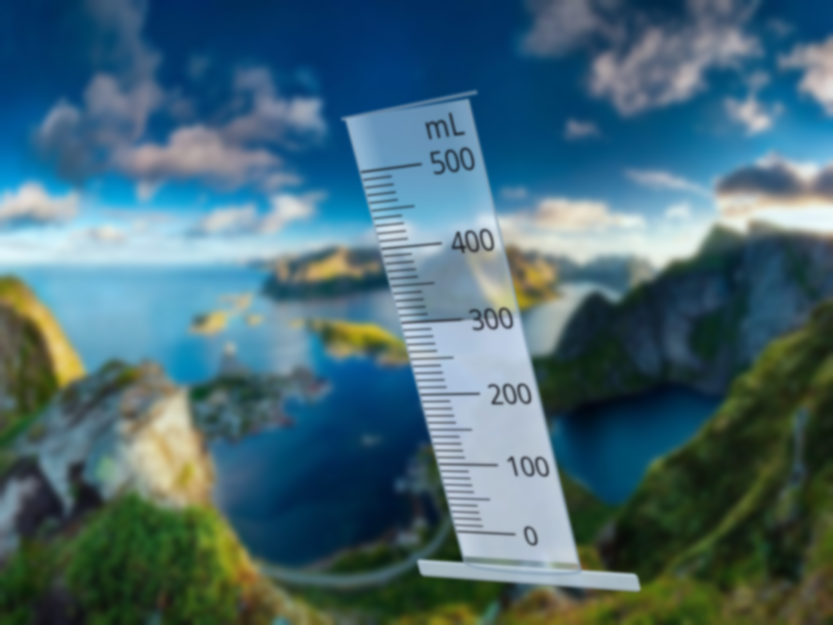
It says {"value": 300, "unit": "mL"}
